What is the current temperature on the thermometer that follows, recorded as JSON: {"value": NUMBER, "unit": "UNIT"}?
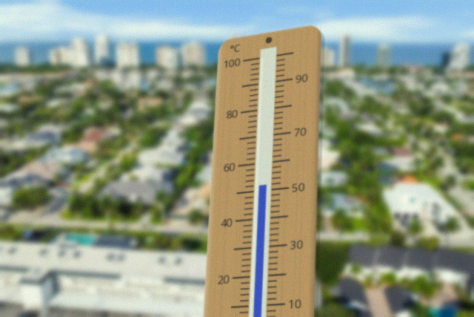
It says {"value": 52, "unit": "°C"}
